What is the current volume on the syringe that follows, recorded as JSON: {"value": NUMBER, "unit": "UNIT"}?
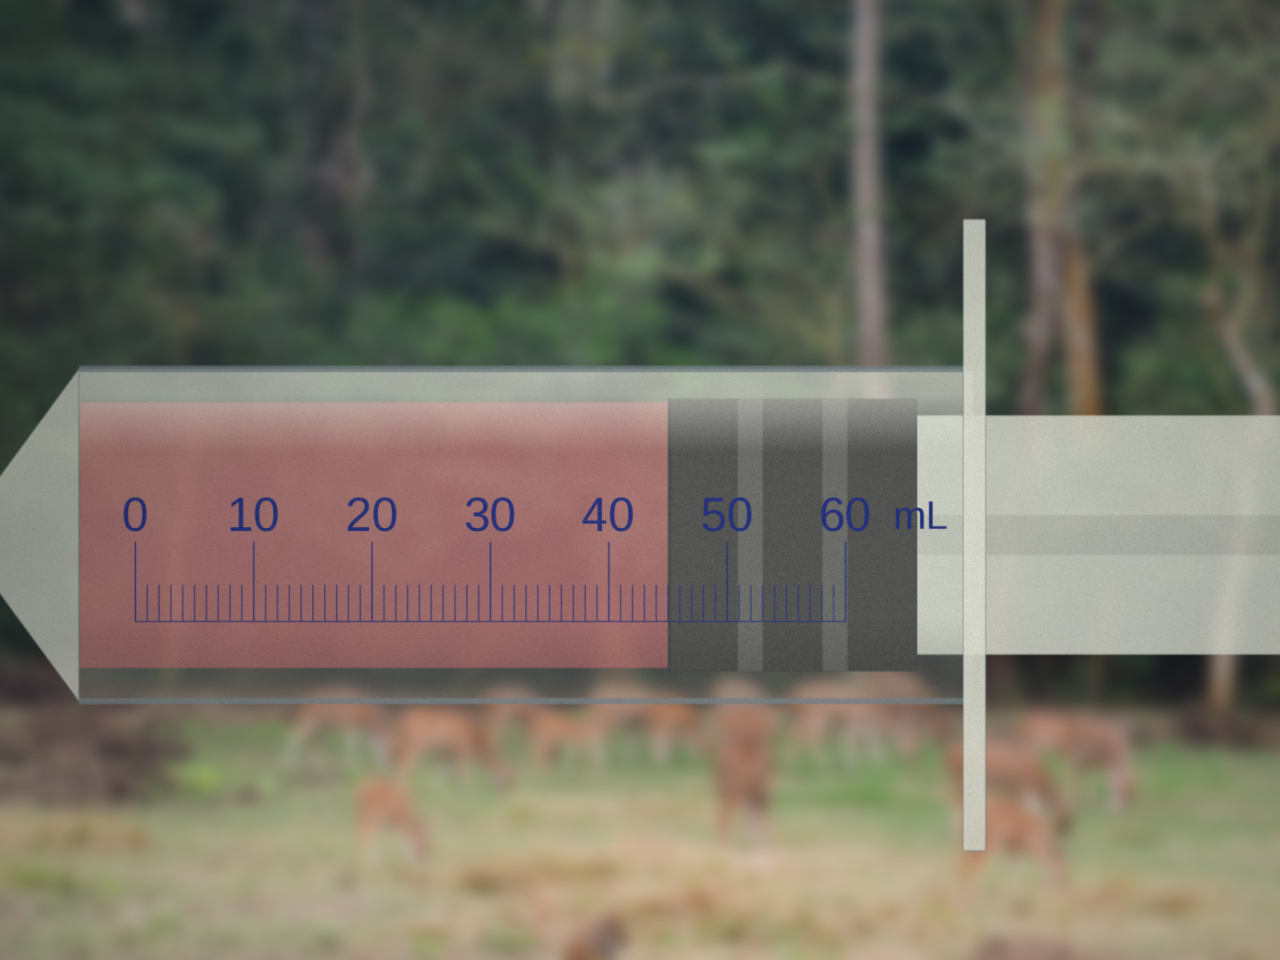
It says {"value": 45, "unit": "mL"}
